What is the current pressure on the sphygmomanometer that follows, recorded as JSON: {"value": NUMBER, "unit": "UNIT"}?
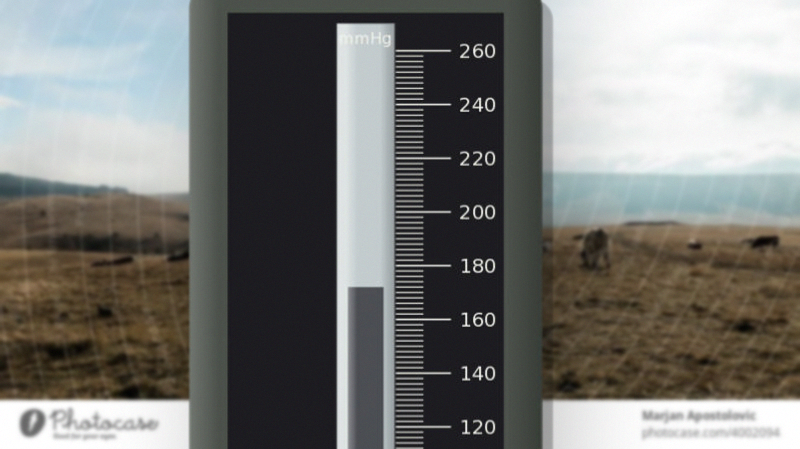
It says {"value": 172, "unit": "mmHg"}
